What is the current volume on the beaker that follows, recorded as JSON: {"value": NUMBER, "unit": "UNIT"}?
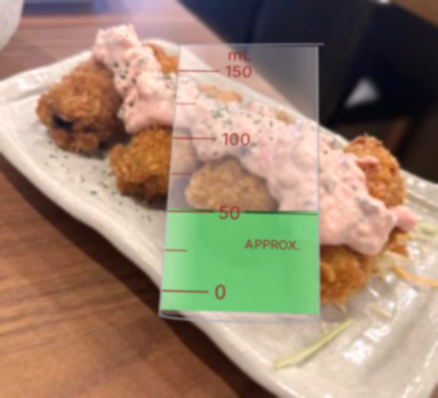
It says {"value": 50, "unit": "mL"}
